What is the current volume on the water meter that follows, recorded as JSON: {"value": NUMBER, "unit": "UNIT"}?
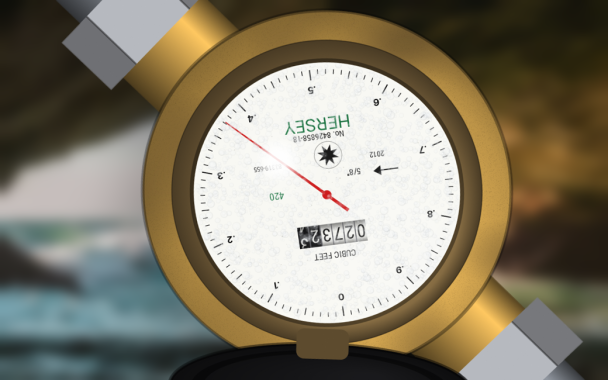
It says {"value": 27323.37, "unit": "ft³"}
